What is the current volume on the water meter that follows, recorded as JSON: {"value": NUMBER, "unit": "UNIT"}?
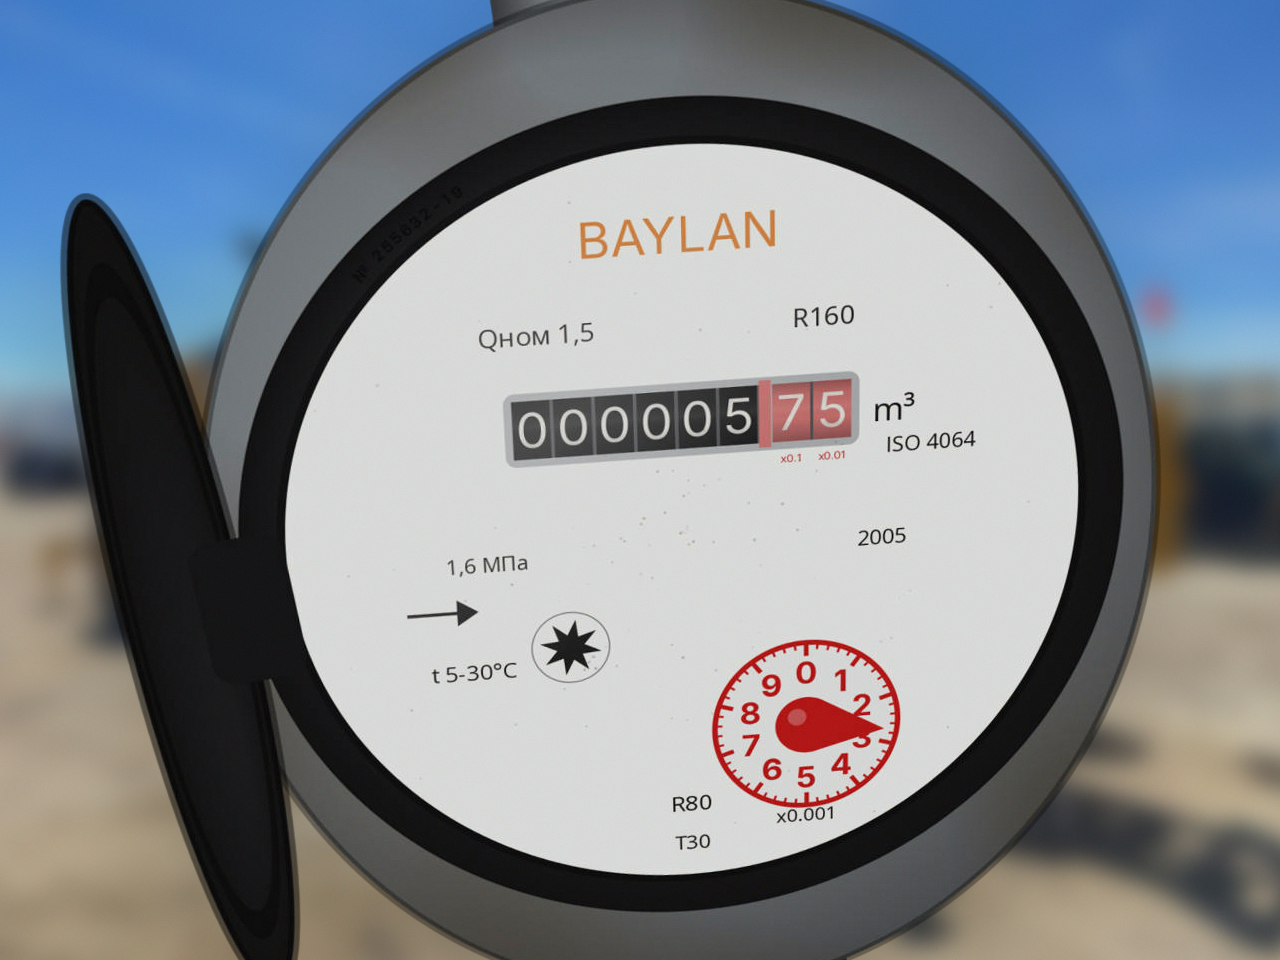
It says {"value": 5.752, "unit": "m³"}
